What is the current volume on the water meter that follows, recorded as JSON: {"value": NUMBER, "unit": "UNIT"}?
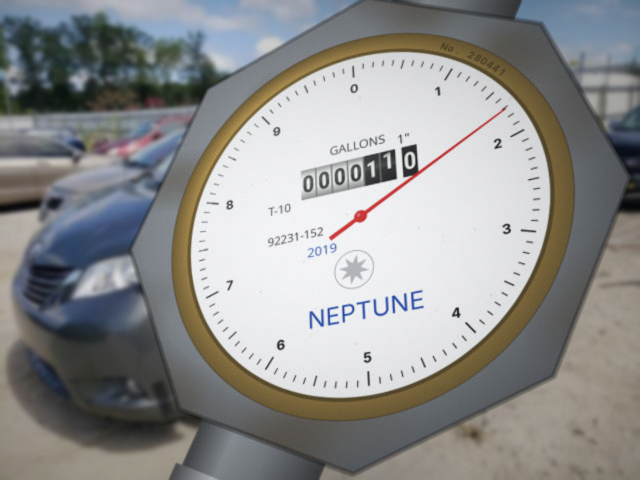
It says {"value": 111.7, "unit": "gal"}
